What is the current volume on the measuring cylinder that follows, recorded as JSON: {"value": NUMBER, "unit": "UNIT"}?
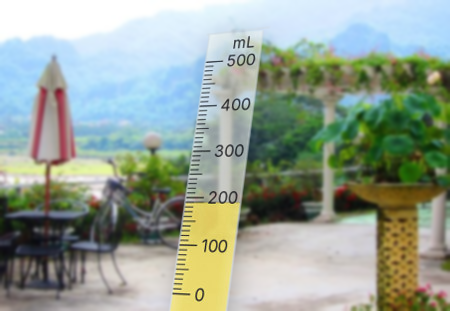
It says {"value": 190, "unit": "mL"}
